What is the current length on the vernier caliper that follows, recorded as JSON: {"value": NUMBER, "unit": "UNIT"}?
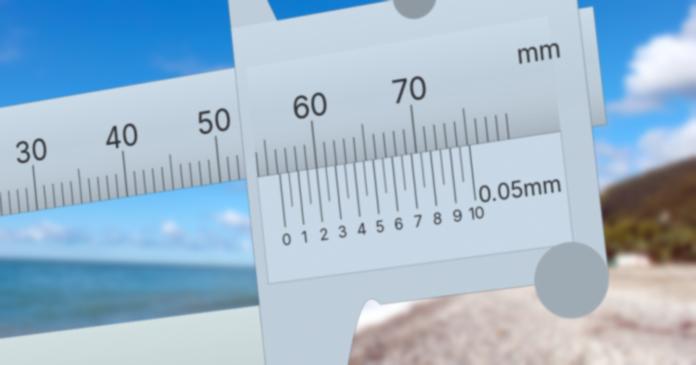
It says {"value": 56.2, "unit": "mm"}
